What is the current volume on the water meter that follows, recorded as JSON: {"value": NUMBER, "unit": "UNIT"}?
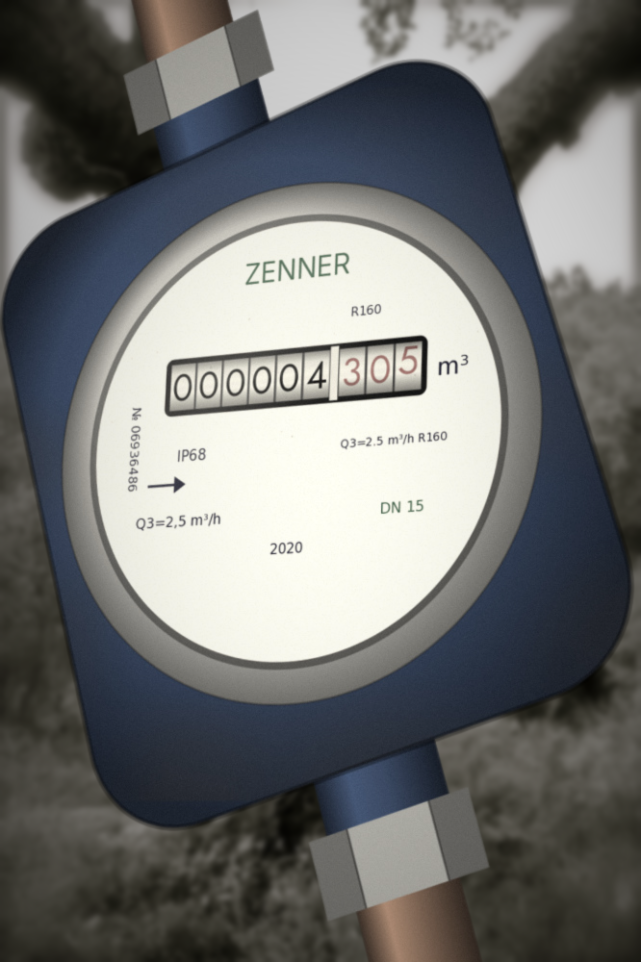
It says {"value": 4.305, "unit": "m³"}
